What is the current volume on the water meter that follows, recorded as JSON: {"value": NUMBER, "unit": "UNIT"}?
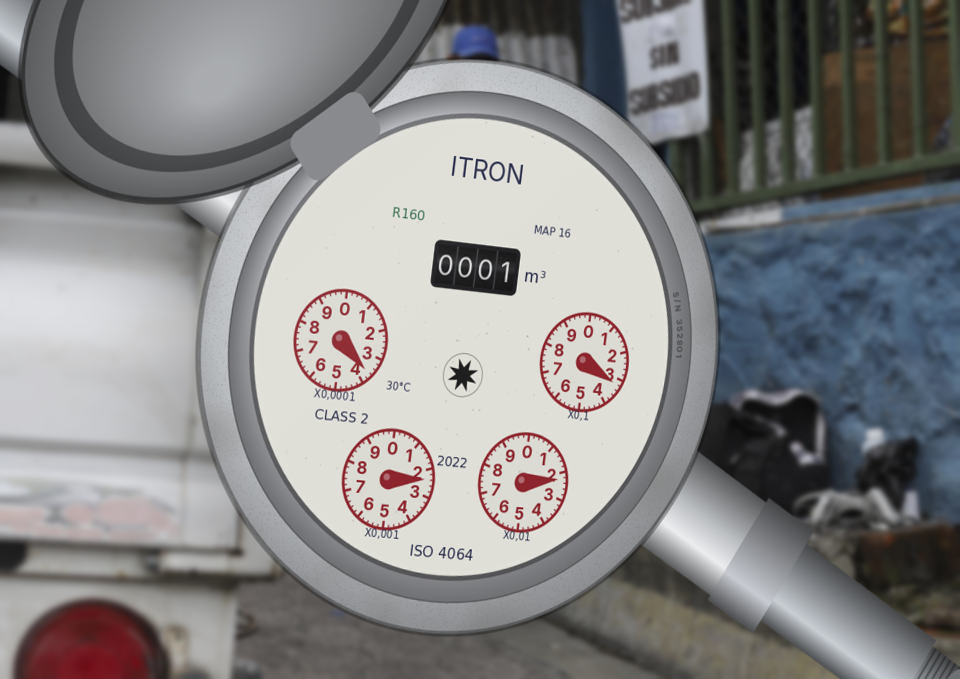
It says {"value": 1.3223, "unit": "m³"}
